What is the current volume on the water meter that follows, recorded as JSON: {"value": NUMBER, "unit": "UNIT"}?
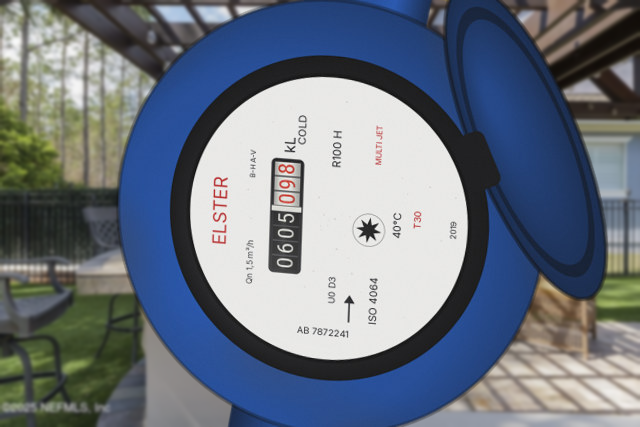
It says {"value": 605.098, "unit": "kL"}
